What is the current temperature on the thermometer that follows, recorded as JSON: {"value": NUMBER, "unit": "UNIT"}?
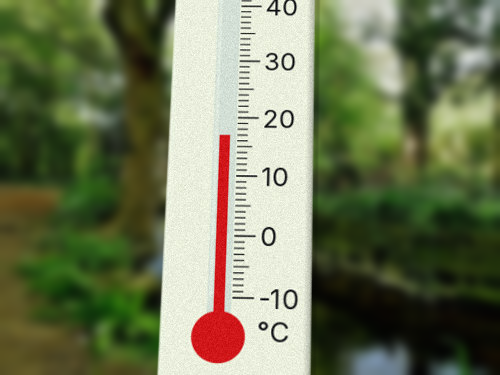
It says {"value": 17, "unit": "°C"}
